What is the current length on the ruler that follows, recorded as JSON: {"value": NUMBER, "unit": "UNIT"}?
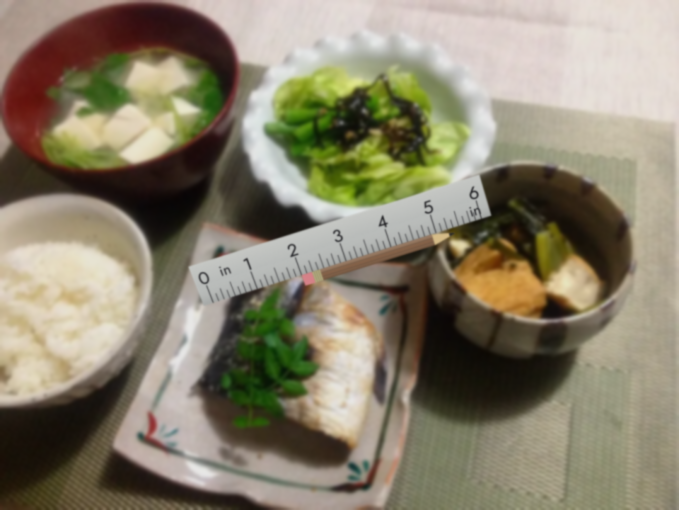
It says {"value": 3.375, "unit": "in"}
